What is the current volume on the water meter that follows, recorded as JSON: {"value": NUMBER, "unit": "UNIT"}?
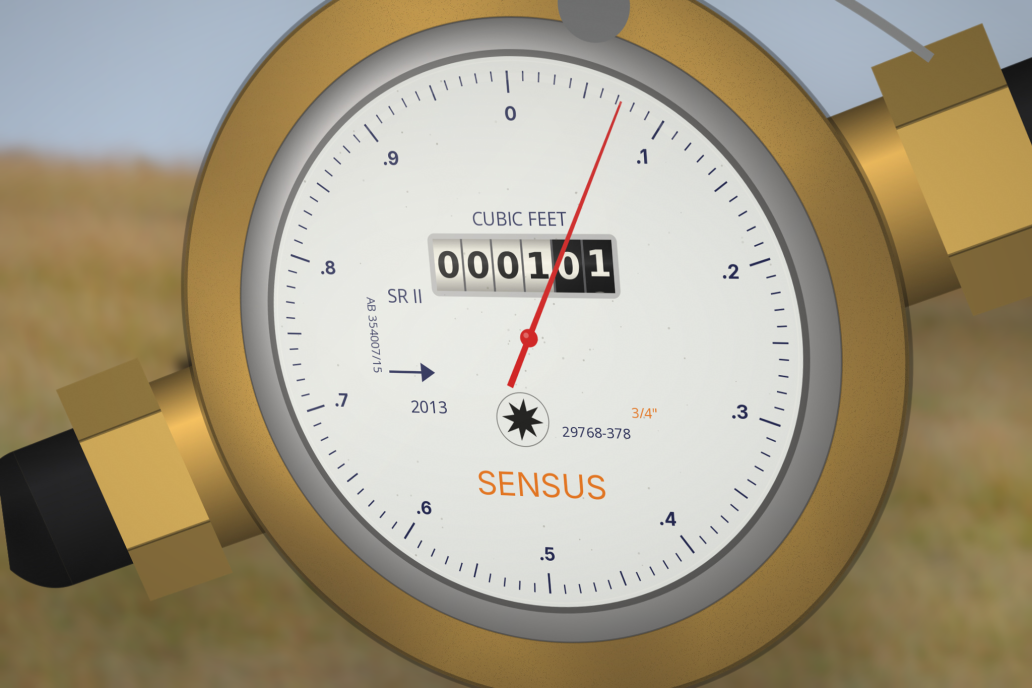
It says {"value": 101.07, "unit": "ft³"}
